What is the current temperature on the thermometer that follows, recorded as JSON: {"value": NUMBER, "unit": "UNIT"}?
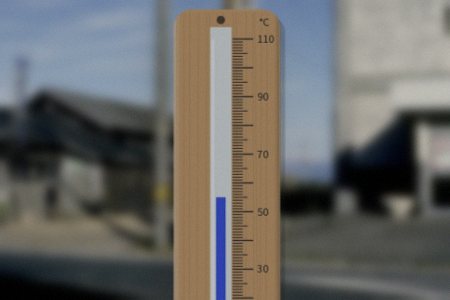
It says {"value": 55, "unit": "°C"}
